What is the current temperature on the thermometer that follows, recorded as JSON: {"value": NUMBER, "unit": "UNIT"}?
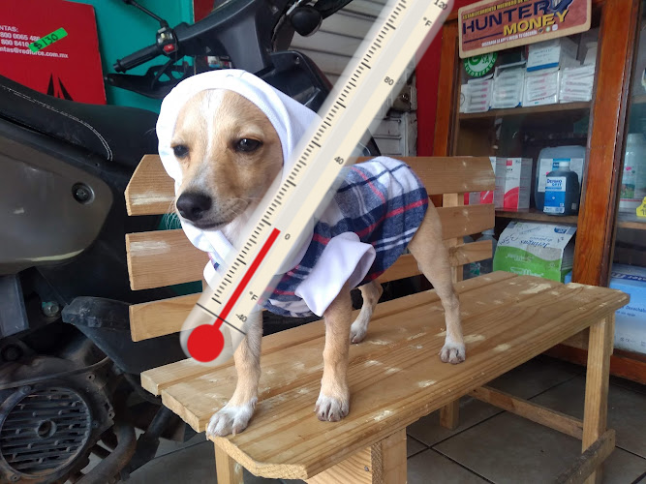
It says {"value": 0, "unit": "°F"}
